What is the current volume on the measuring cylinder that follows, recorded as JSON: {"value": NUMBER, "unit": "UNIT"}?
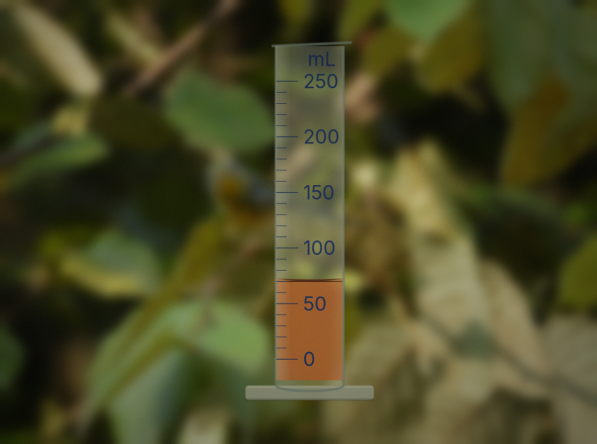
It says {"value": 70, "unit": "mL"}
